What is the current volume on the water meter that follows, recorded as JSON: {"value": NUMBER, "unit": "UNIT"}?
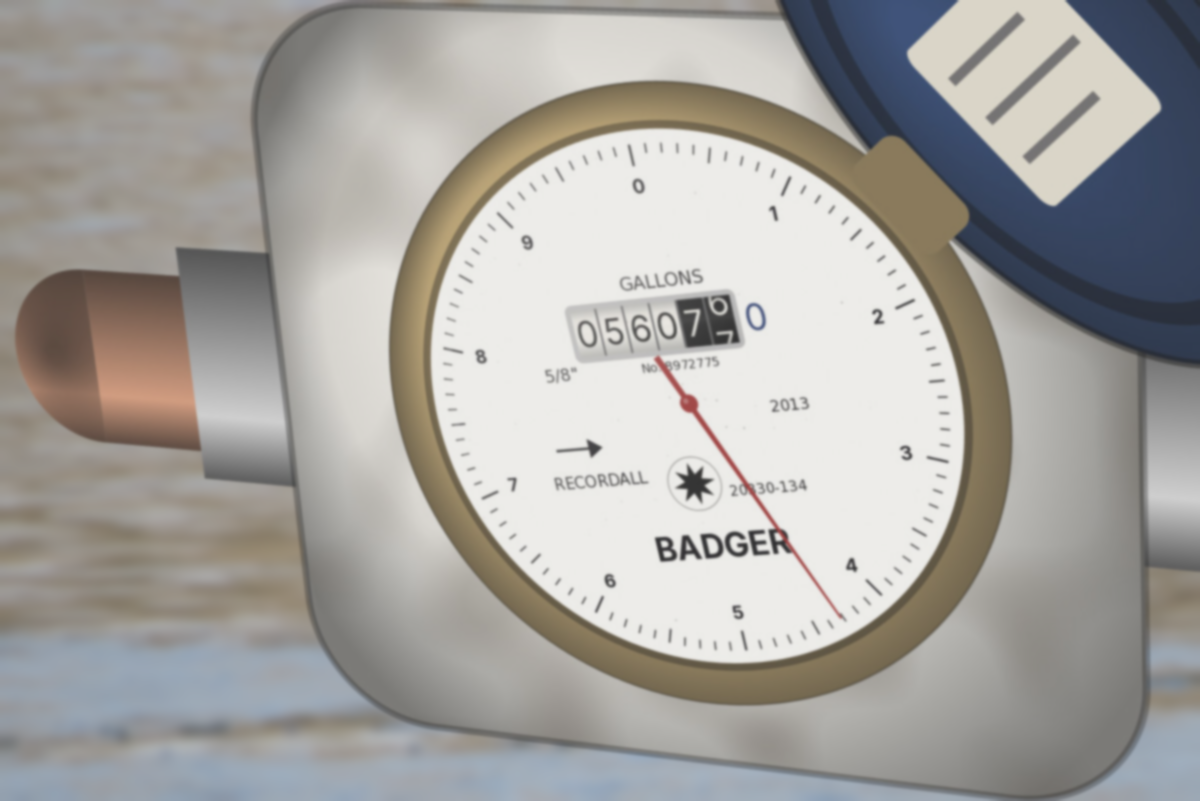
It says {"value": 560764.3, "unit": "gal"}
